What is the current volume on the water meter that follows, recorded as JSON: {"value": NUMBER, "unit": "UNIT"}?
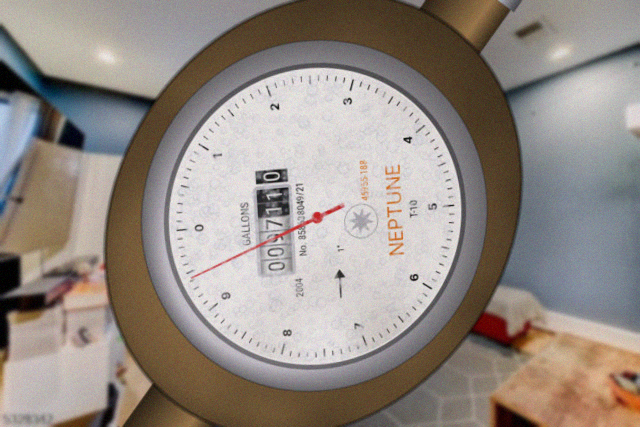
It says {"value": 97109.4, "unit": "gal"}
